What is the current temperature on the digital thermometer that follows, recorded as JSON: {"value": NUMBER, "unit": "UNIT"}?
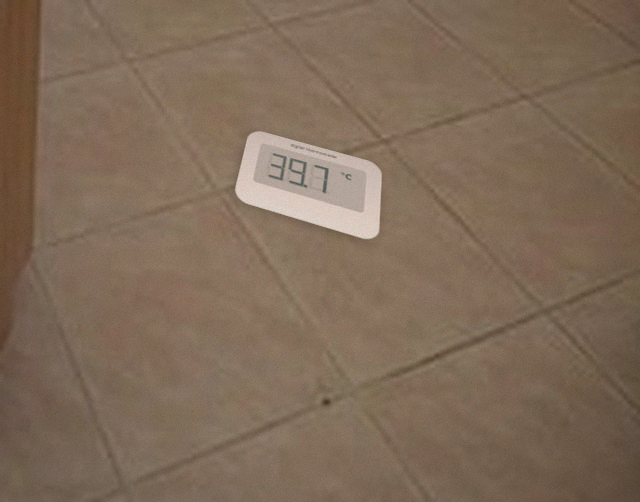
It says {"value": 39.7, "unit": "°C"}
